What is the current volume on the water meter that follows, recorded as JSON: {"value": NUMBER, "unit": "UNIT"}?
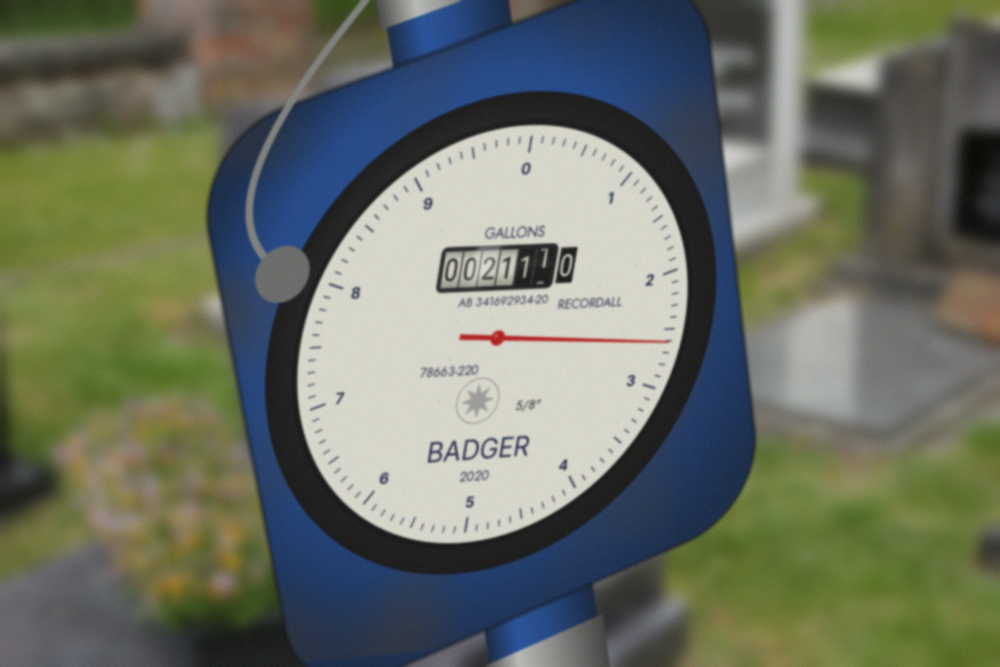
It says {"value": 21112.6, "unit": "gal"}
